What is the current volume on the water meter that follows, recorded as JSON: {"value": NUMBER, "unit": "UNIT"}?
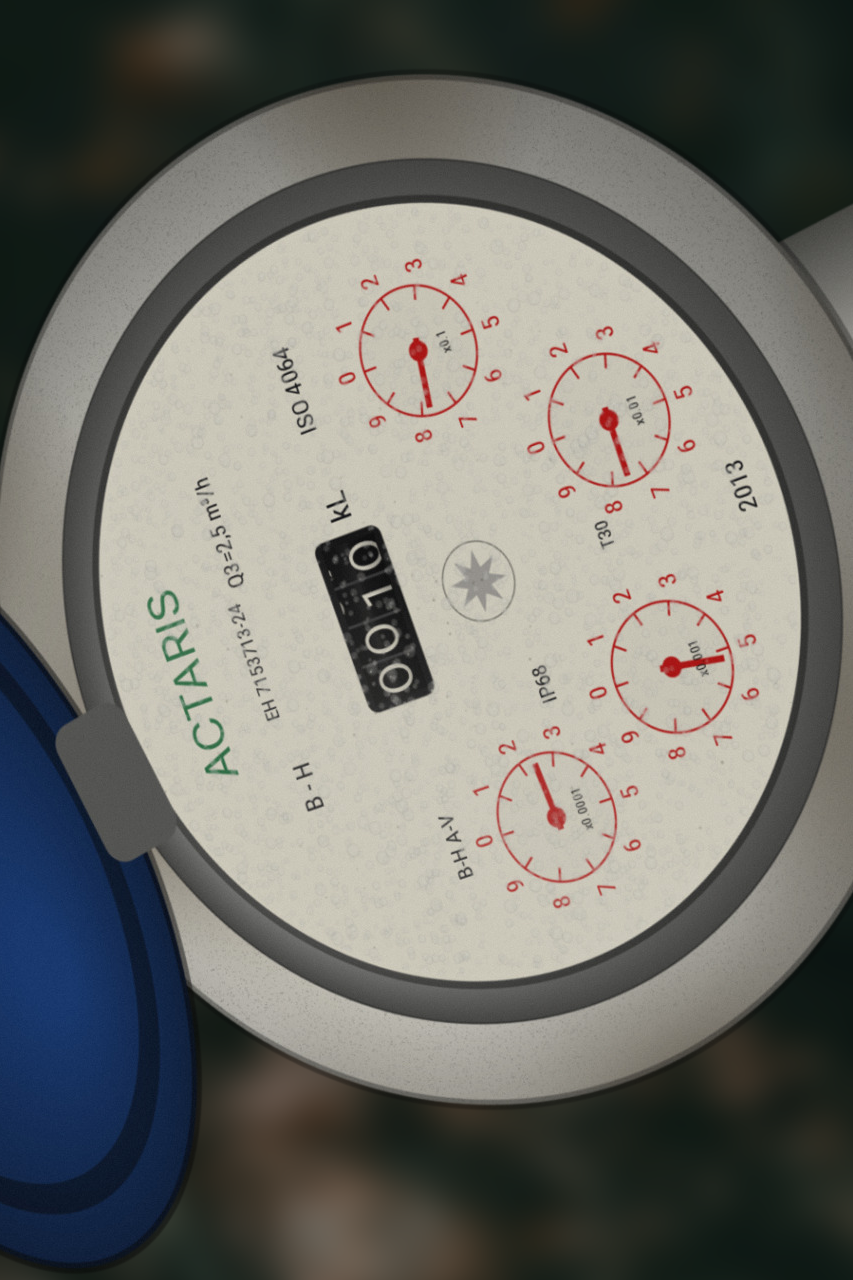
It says {"value": 9.7752, "unit": "kL"}
